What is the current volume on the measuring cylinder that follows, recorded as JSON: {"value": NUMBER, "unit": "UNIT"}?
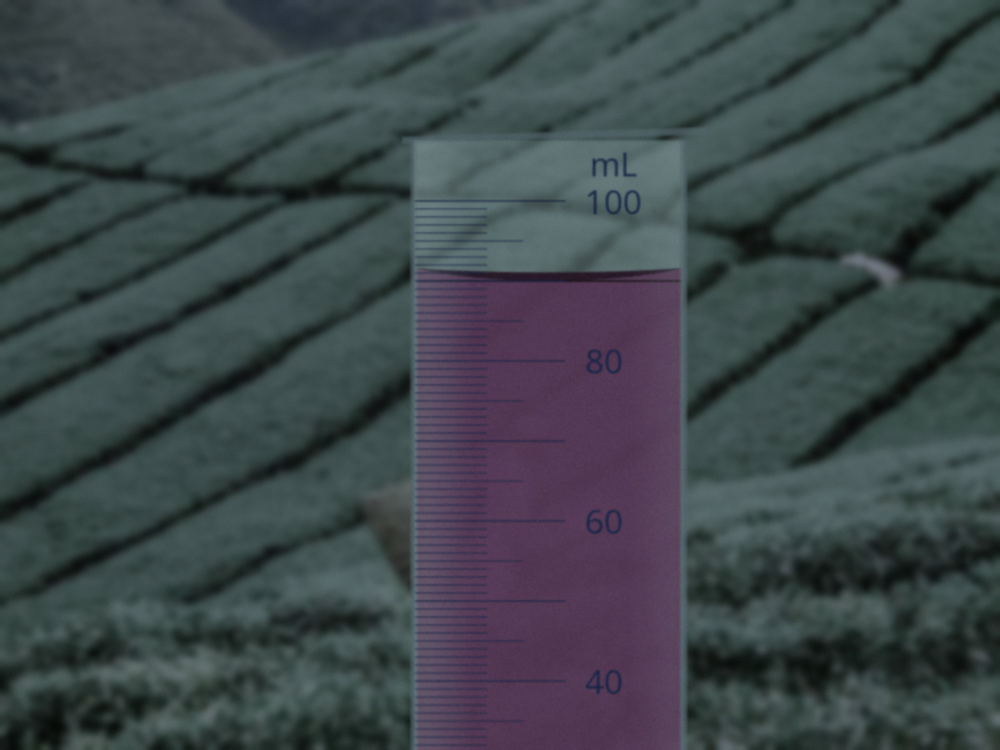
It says {"value": 90, "unit": "mL"}
